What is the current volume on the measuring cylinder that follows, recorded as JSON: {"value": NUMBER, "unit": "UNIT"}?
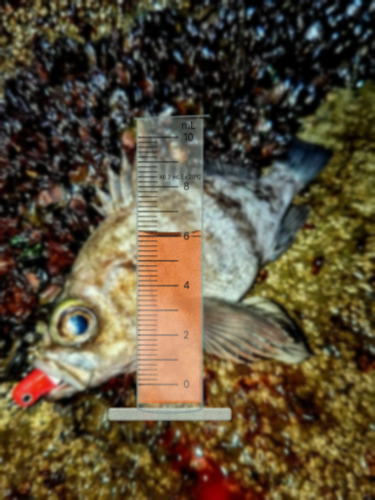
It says {"value": 6, "unit": "mL"}
